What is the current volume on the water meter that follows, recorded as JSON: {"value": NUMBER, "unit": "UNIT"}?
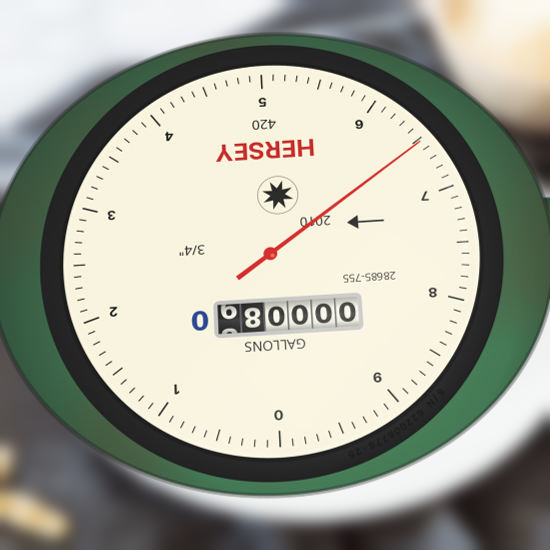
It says {"value": 886.5, "unit": "gal"}
